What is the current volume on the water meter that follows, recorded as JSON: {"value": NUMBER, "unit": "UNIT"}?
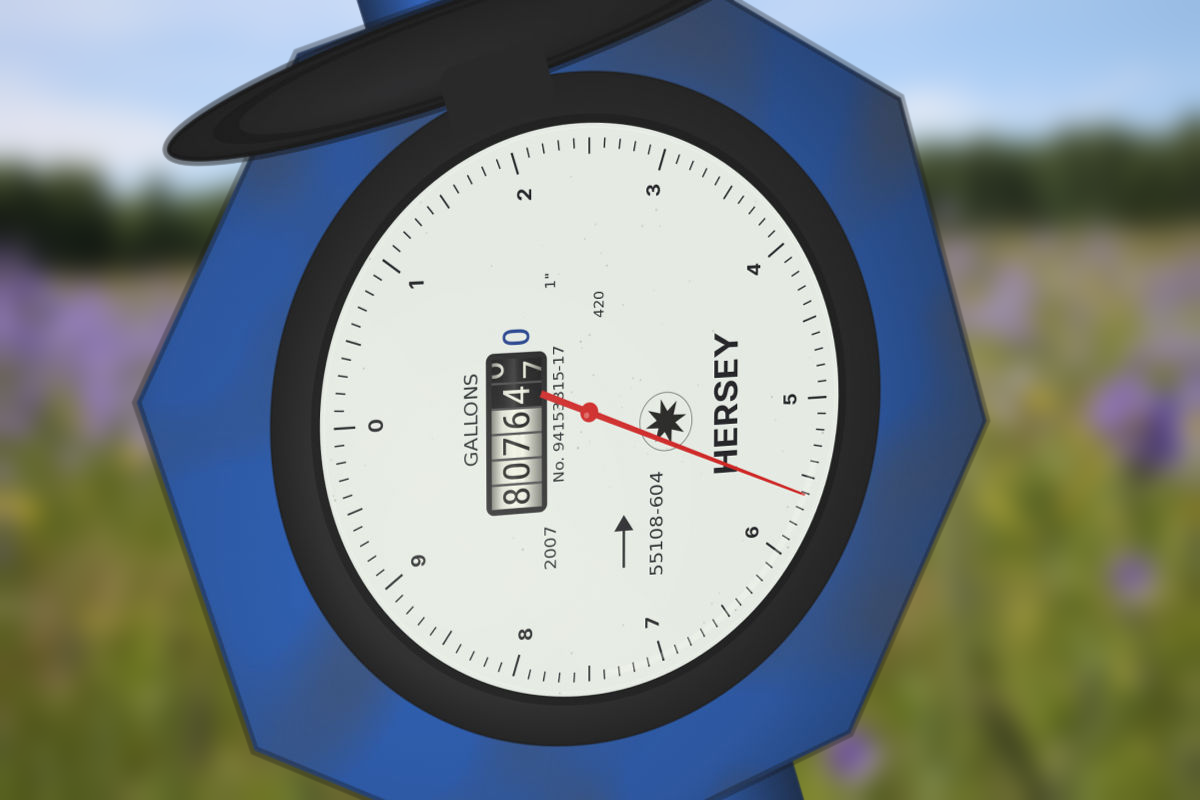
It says {"value": 8076465.6, "unit": "gal"}
